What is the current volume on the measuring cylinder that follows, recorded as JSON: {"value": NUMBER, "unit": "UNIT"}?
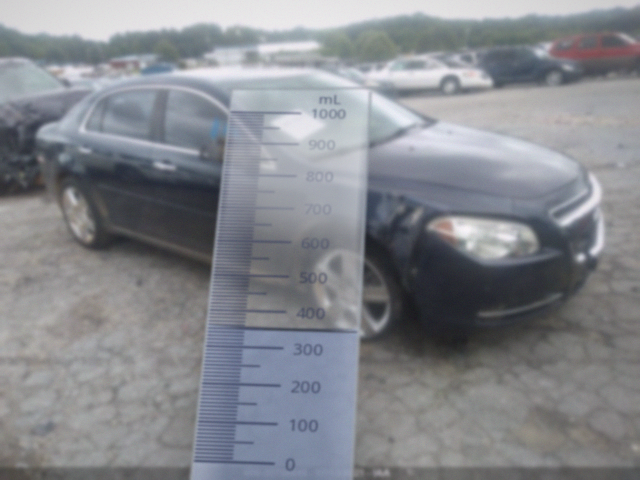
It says {"value": 350, "unit": "mL"}
